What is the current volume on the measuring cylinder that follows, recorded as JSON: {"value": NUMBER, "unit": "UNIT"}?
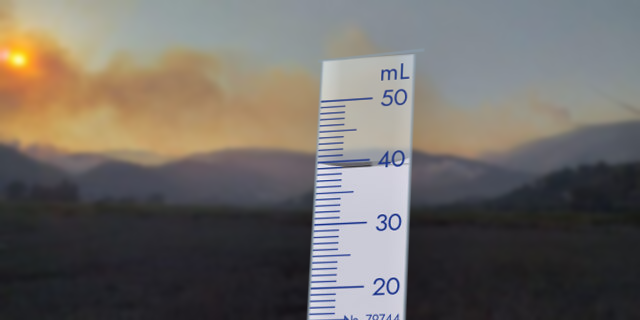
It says {"value": 39, "unit": "mL"}
